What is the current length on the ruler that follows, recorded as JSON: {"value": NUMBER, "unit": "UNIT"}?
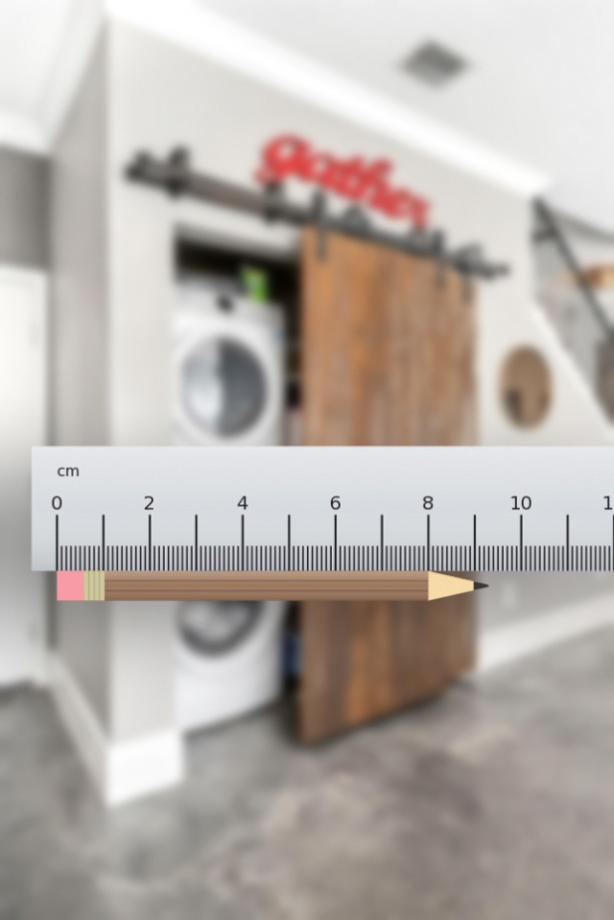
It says {"value": 9.3, "unit": "cm"}
